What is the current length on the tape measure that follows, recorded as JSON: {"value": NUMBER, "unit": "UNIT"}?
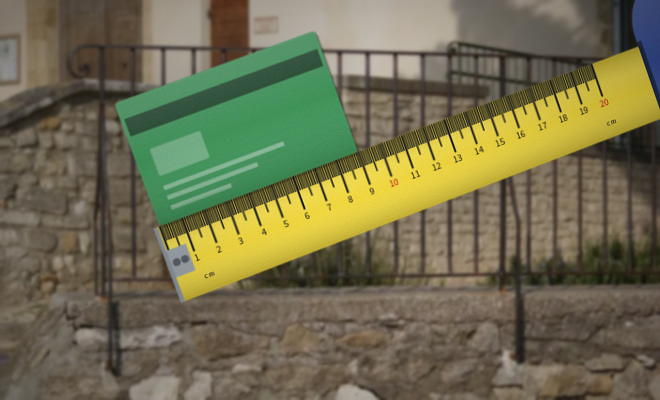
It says {"value": 9, "unit": "cm"}
